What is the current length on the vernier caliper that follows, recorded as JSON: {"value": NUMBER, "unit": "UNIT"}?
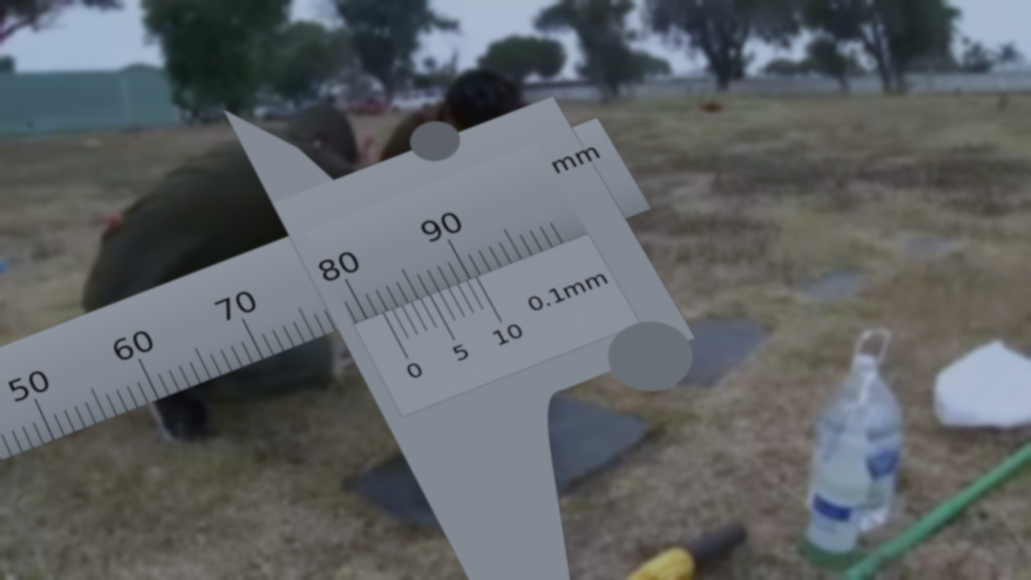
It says {"value": 81.6, "unit": "mm"}
